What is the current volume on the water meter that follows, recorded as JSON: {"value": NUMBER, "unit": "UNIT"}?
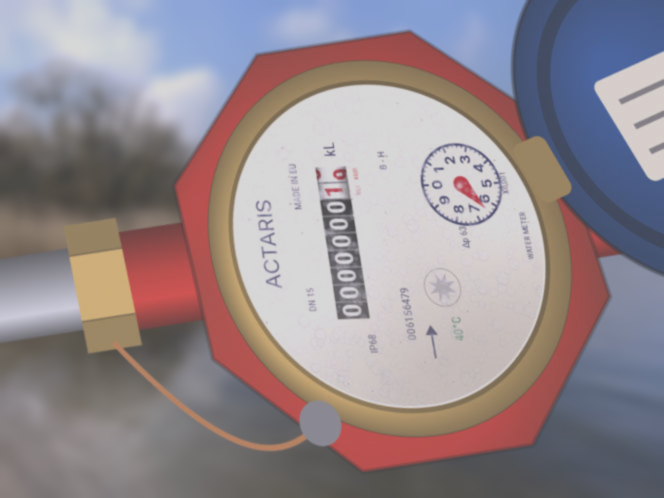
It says {"value": 0.186, "unit": "kL"}
